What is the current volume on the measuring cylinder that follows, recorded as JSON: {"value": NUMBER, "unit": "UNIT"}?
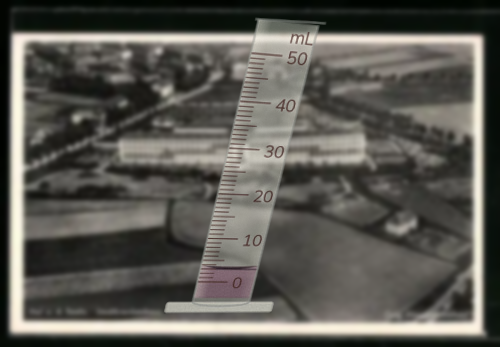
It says {"value": 3, "unit": "mL"}
